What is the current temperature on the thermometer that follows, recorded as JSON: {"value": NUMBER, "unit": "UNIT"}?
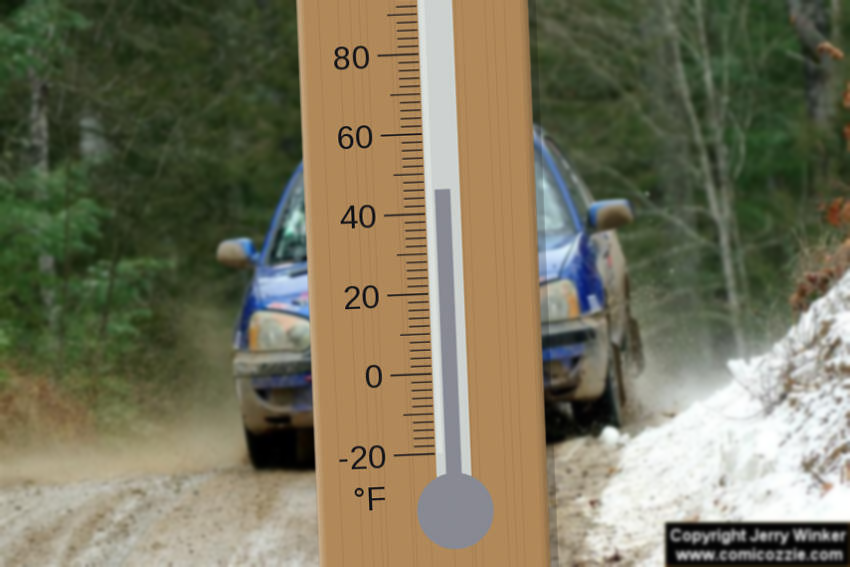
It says {"value": 46, "unit": "°F"}
